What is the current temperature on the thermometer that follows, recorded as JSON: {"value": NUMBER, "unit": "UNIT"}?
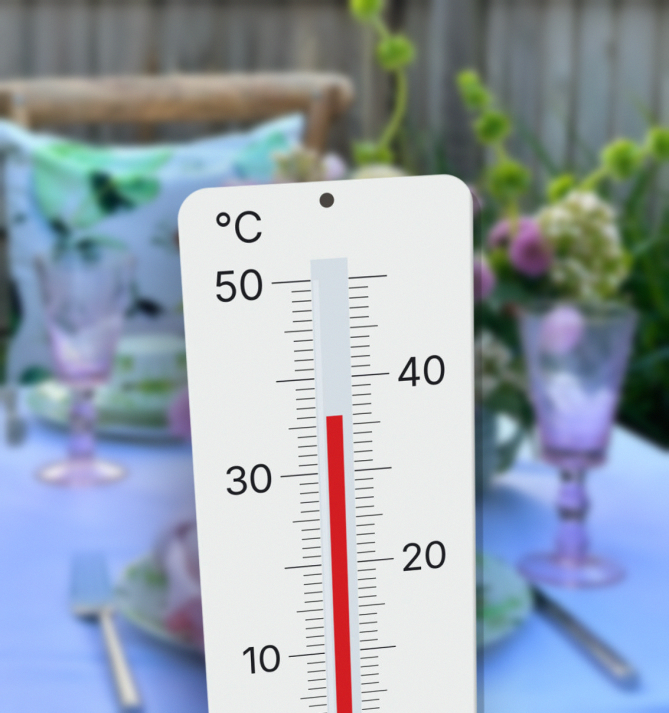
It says {"value": 36, "unit": "°C"}
